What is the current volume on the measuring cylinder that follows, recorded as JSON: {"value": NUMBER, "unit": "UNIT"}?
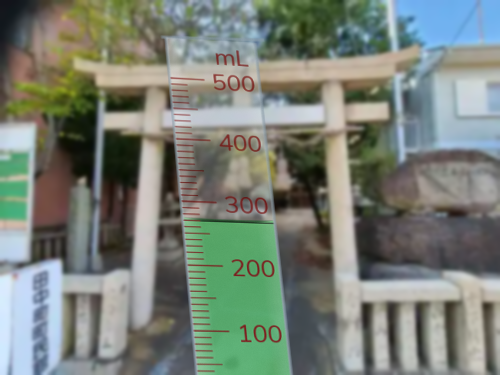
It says {"value": 270, "unit": "mL"}
